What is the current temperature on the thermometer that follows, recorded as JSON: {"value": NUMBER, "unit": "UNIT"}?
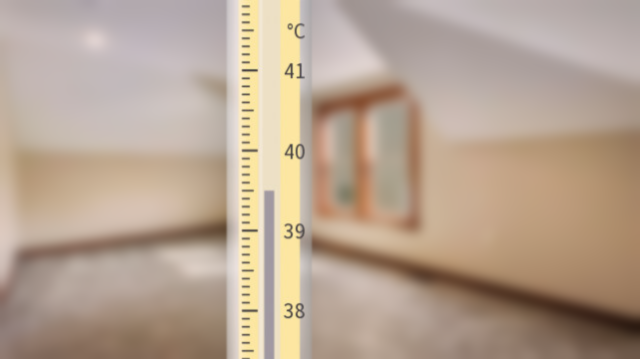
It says {"value": 39.5, "unit": "°C"}
